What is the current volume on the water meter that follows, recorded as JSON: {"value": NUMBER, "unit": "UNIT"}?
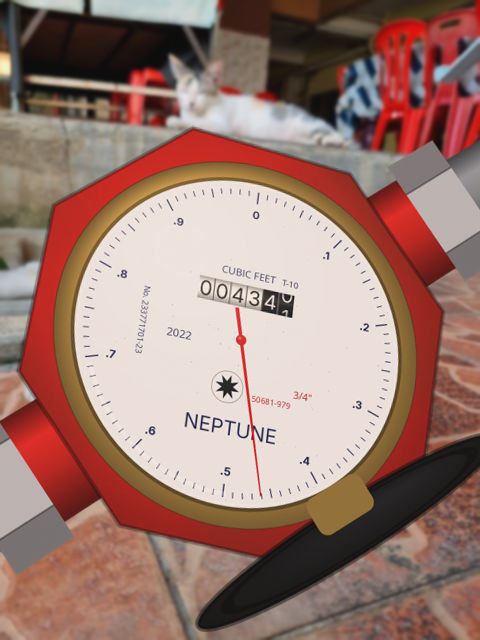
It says {"value": 4340.46, "unit": "ft³"}
